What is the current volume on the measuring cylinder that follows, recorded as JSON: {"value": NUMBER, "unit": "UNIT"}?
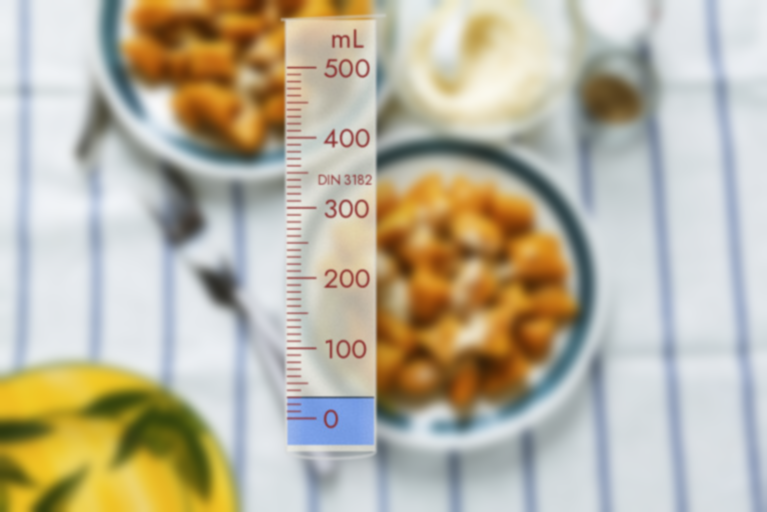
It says {"value": 30, "unit": "mL"}
